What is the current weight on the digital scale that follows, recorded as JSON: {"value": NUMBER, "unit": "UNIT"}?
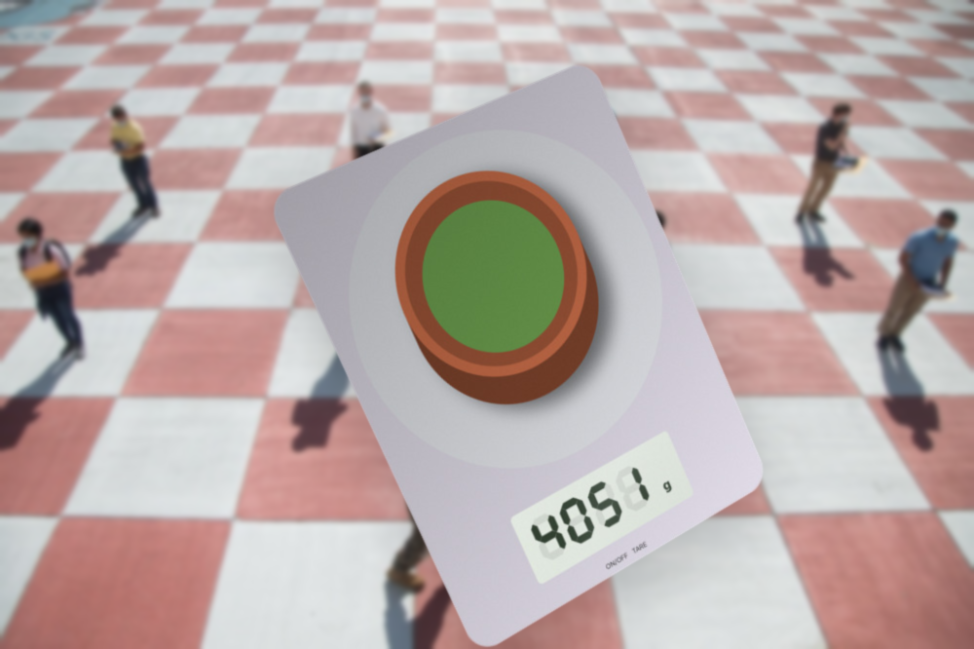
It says {"value": 4051, "unit": "g"}
